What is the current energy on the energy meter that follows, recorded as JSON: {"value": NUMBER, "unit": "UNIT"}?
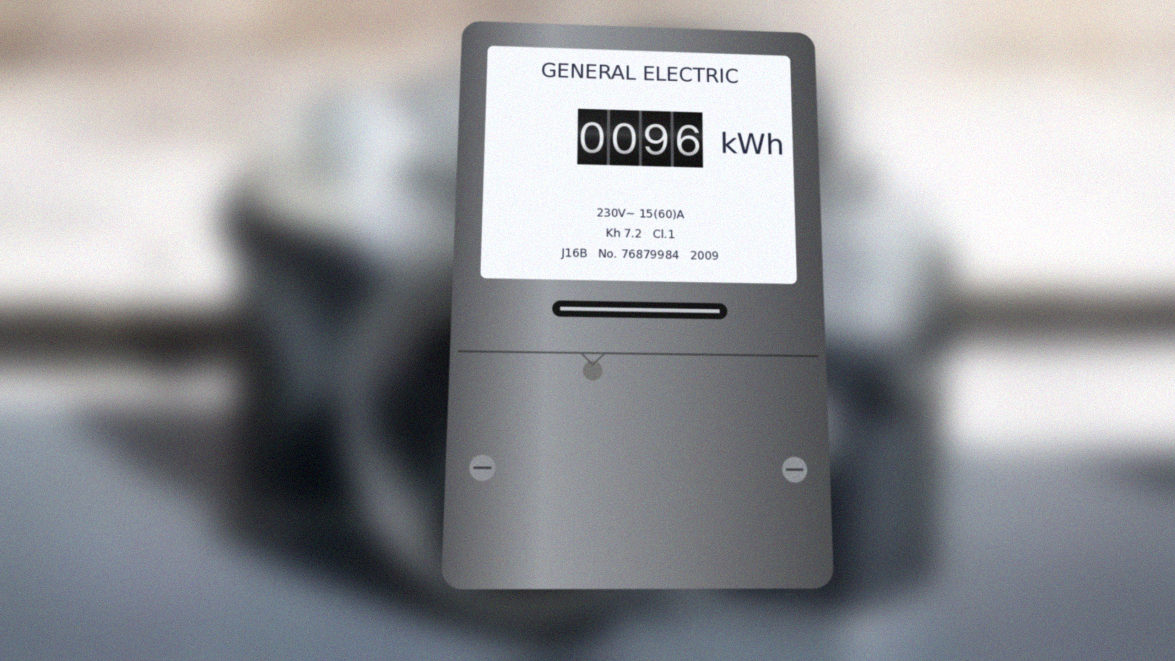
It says {"value": 96, "unit": "kWh"}
